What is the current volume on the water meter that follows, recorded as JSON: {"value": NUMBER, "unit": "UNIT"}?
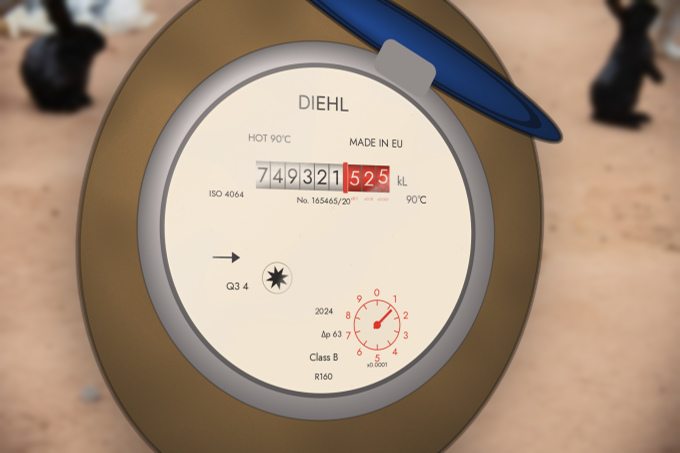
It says {"value": 749321.5251, "unit": "kL"}
